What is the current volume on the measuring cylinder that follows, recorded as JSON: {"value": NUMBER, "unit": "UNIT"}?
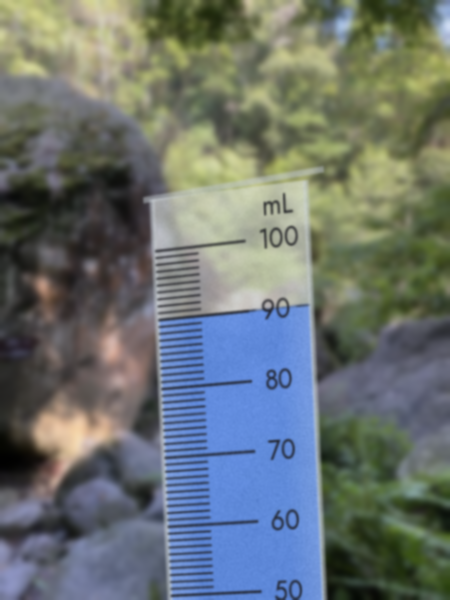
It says {"value": 90, "unit": "mL"}
